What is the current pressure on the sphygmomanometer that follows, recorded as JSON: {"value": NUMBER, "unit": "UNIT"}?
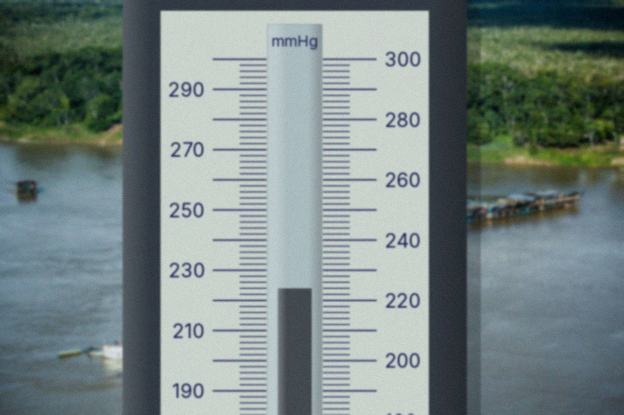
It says {"value": 224, "unit": "mmHg"}
